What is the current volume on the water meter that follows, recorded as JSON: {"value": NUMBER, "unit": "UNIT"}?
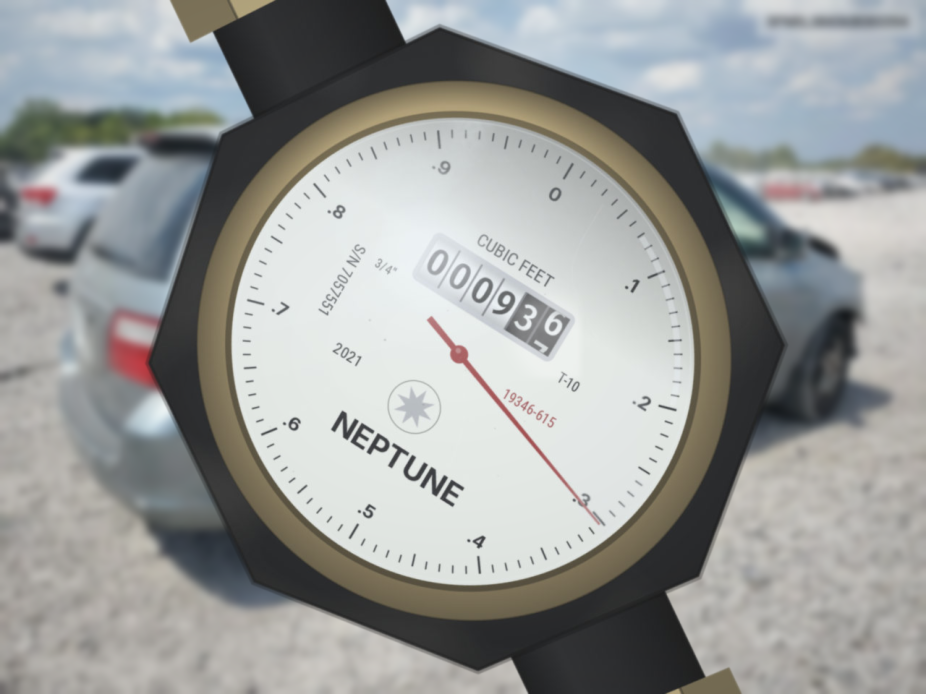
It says {"value": 936.30, "unit": "ft³"}
